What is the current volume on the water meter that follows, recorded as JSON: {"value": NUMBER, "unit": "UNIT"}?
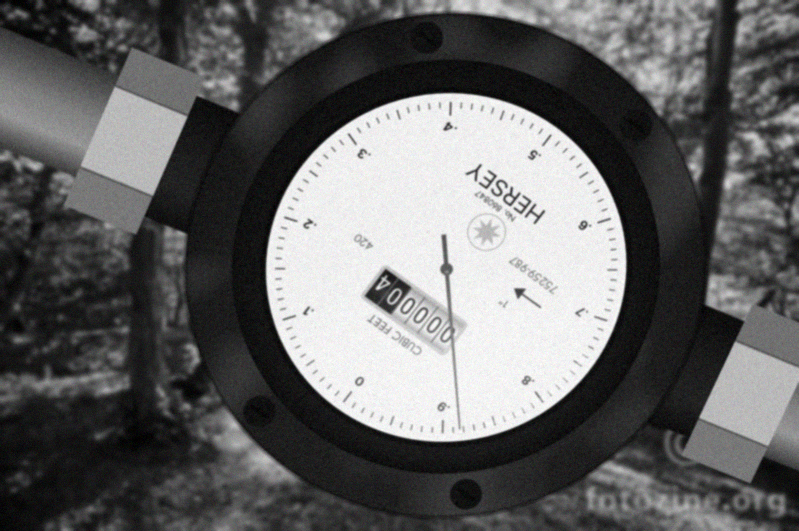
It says {"value": 3.88, "unit": "ft³"}
